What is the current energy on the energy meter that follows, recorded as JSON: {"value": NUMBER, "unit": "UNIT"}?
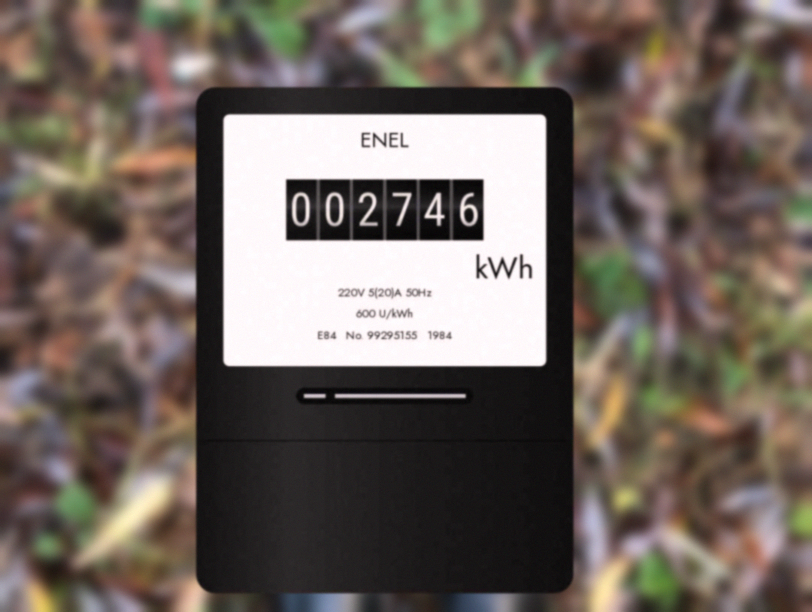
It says {"value": 2746, "unit": "kWh"}
